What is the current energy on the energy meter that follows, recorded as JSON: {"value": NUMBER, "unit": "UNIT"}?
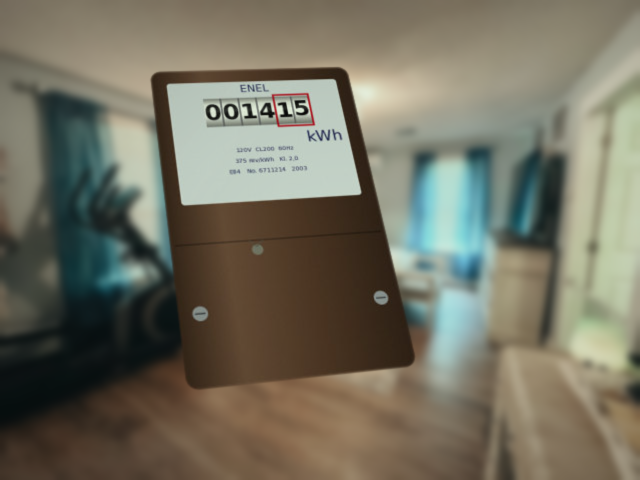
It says {"value": 14.15, "unit": "kWh"}
